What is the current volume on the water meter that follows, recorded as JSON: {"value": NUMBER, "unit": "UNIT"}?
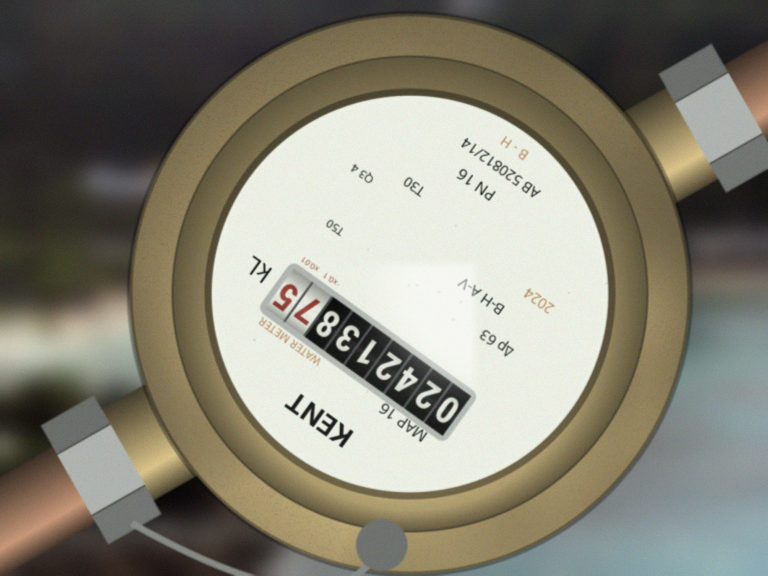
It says {"value": 242138.75, "unit": "kL"}
